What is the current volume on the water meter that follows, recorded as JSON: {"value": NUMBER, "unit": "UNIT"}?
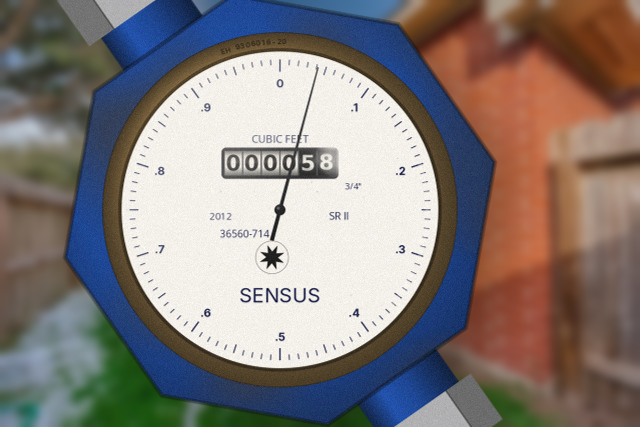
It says {"value": 58.04, "unit": "ft³"}
